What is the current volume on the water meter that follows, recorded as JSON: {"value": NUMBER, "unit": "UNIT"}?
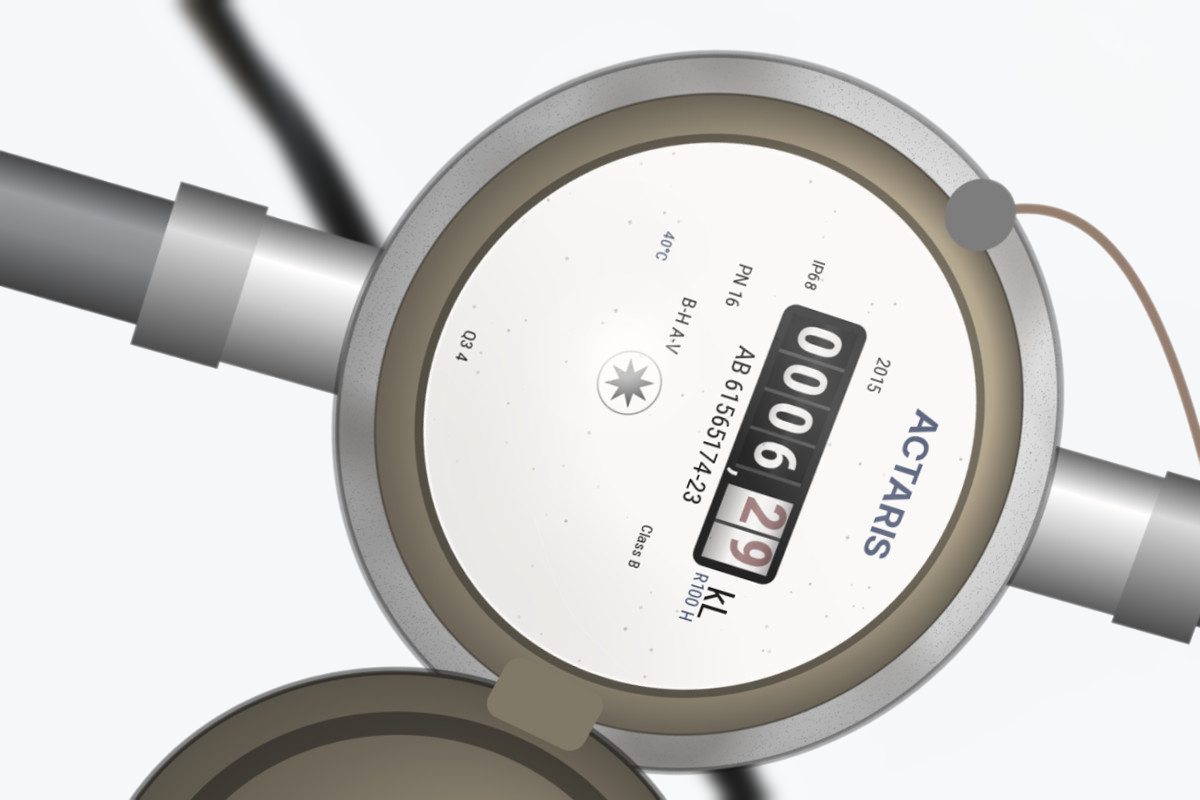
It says {"value": 6.29, "unit": "kL"}
